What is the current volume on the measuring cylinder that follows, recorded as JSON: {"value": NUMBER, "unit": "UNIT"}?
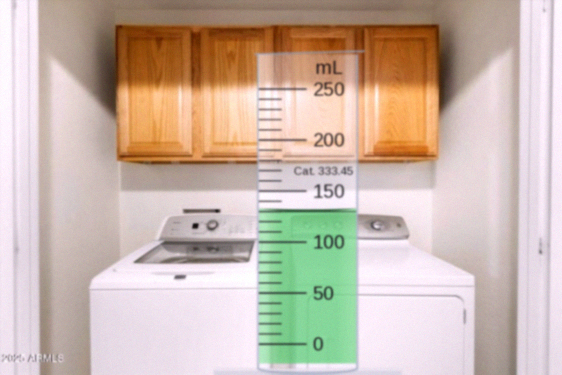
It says {"value": 130, "unit": "mL"}
